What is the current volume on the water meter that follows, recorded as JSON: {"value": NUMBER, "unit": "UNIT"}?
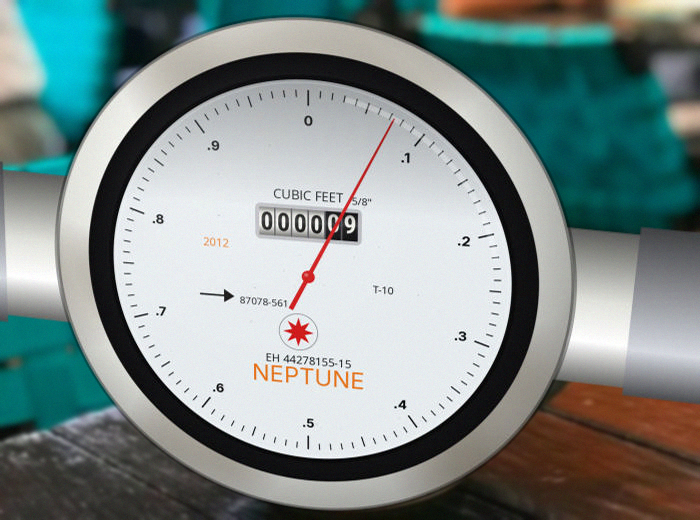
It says {"value": 9.07, "unit": "ft³"}
